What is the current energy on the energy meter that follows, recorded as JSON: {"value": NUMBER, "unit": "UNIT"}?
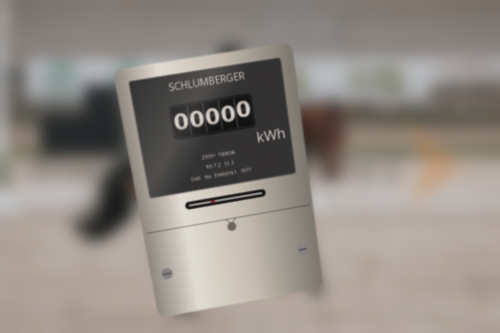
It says {"value": 0, "unit": "kWh"}
